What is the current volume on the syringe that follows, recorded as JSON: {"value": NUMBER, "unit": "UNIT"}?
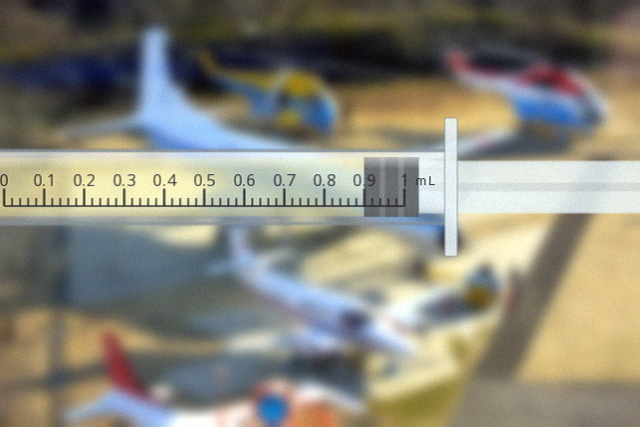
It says {"value": 0.9, "unit": "mL"}
